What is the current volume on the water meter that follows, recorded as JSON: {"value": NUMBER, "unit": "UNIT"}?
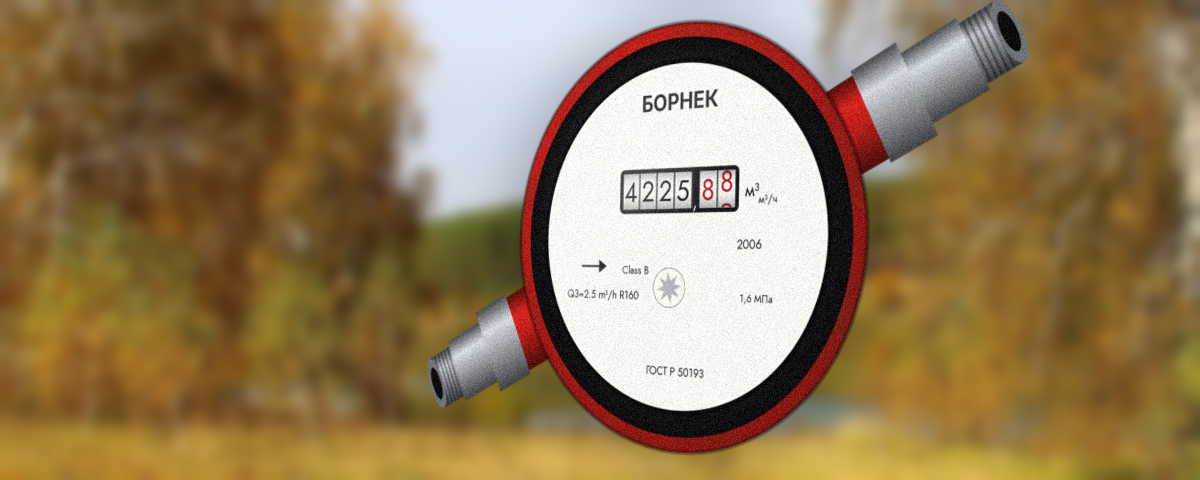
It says {"value": 4225.88, "unit": "m³"}
